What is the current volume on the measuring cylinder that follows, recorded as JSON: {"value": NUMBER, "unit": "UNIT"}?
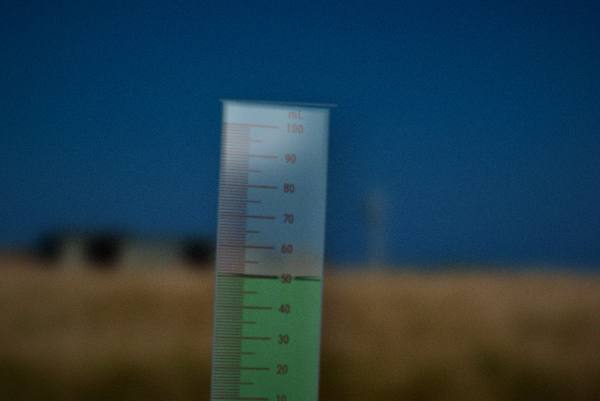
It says {"value": 50, "unit": "mL"}
